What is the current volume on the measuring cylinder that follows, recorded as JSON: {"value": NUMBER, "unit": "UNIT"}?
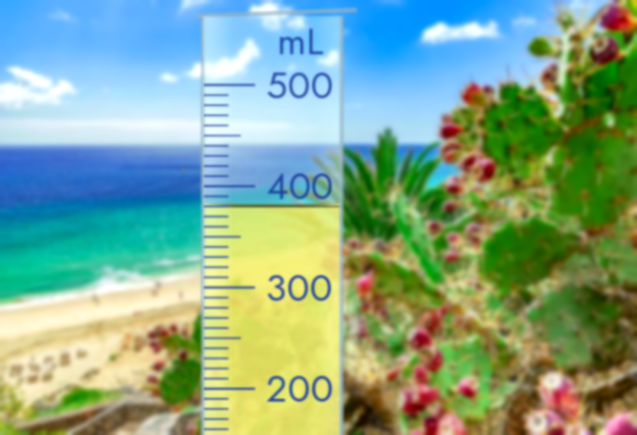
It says {"value": 380, "unit": "mL"}
